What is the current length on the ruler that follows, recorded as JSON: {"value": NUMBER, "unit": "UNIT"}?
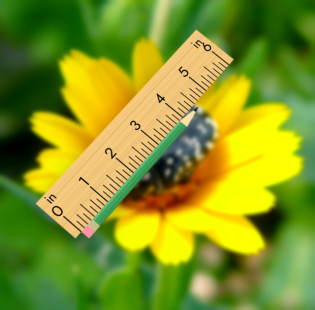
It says {"value": 4.5, "unit": "in"}
